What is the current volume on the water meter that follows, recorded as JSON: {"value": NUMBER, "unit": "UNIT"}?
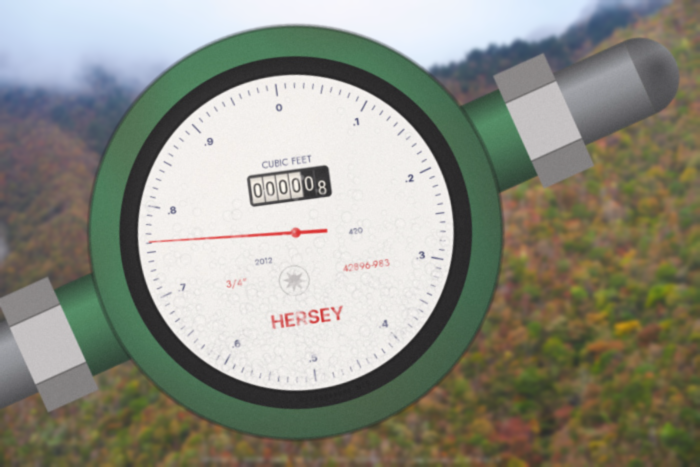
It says {"value": 7.76, "unit": "ft³"}
